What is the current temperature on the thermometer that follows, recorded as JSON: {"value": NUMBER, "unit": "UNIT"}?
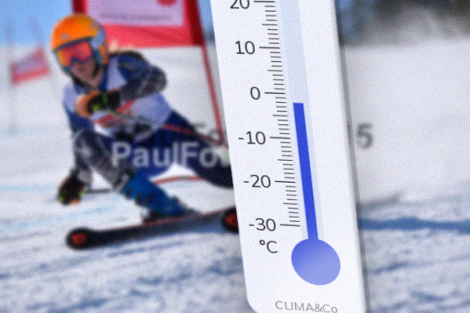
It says {"value": -2, "unit": "°C"}
